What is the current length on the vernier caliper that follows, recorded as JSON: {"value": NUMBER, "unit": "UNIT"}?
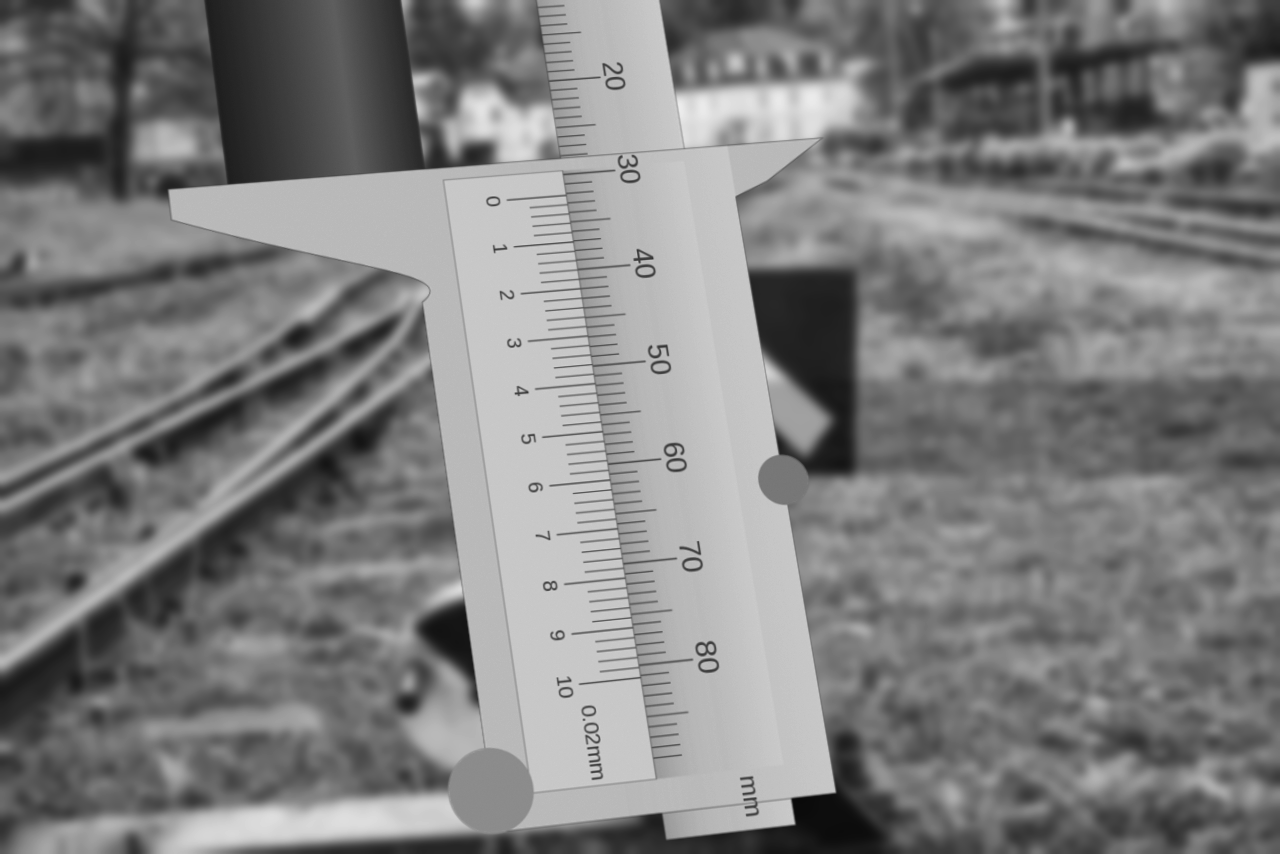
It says {"value": 32.2, "unit": "mm"}
